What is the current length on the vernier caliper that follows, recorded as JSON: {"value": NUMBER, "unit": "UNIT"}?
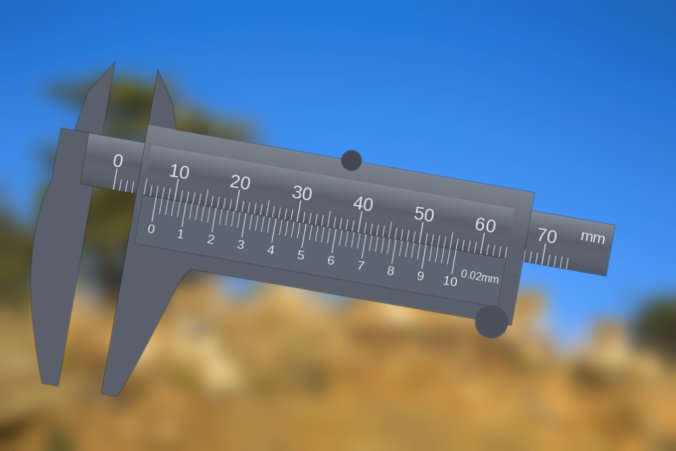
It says {"value": 7.0, "unit": "mm"}
